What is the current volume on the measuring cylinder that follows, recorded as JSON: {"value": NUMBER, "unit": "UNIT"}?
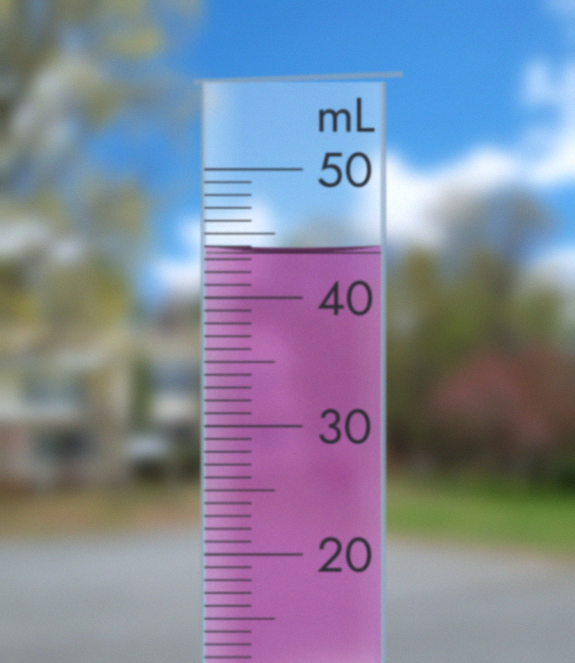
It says {"value": 43.5, "unit": "mL"}
